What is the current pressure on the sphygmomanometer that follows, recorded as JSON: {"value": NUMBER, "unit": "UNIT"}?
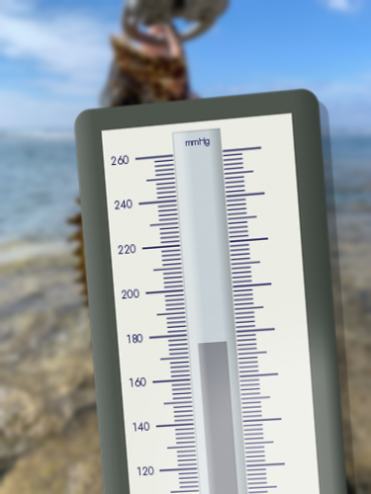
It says {"value": 176, "unit": "mmHg"}
